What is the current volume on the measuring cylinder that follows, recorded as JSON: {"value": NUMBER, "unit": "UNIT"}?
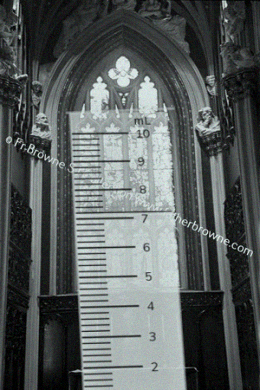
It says {"value": 7.2, "unit": "mL"}
